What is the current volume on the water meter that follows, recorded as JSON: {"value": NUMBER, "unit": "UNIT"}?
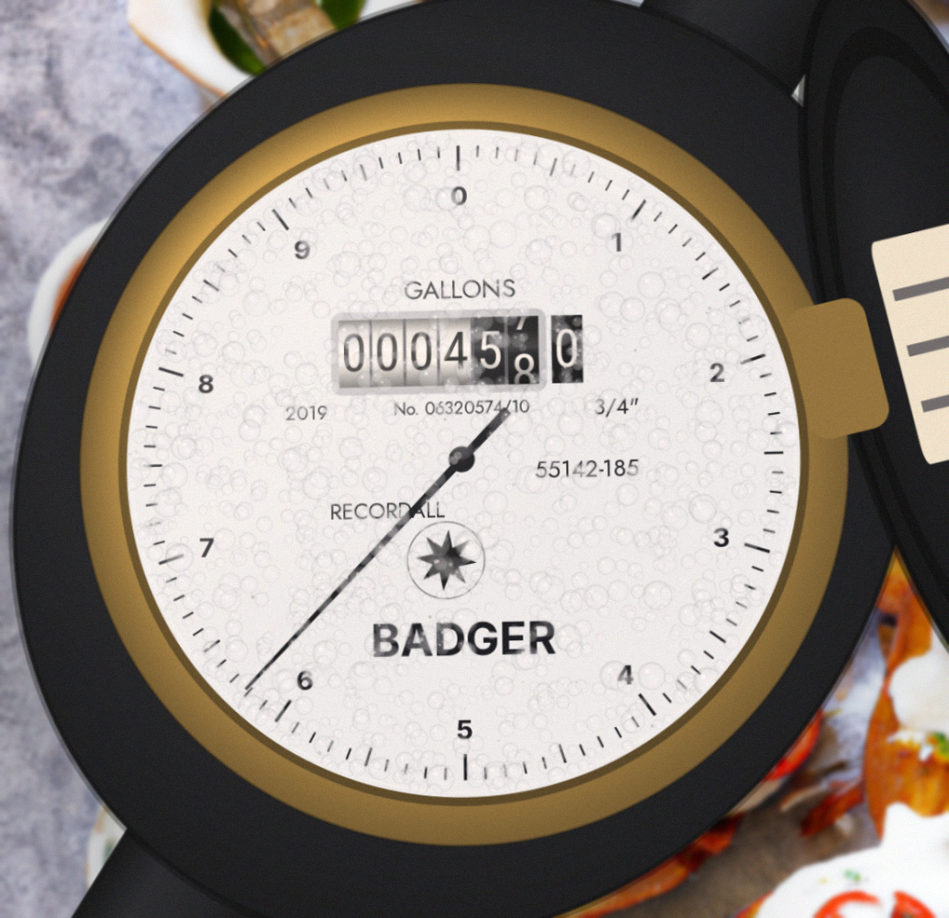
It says {"value": 4576.2, "unit": "gal"}
